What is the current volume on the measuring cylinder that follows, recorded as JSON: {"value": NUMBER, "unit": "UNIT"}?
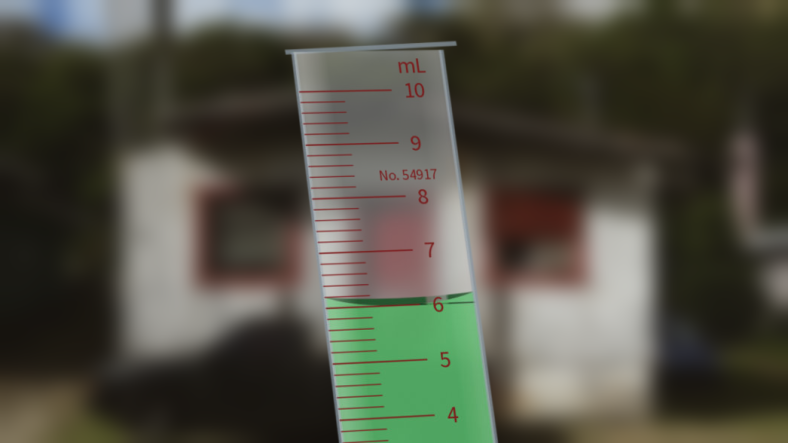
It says {"value": 6, "unit": "mL"}
